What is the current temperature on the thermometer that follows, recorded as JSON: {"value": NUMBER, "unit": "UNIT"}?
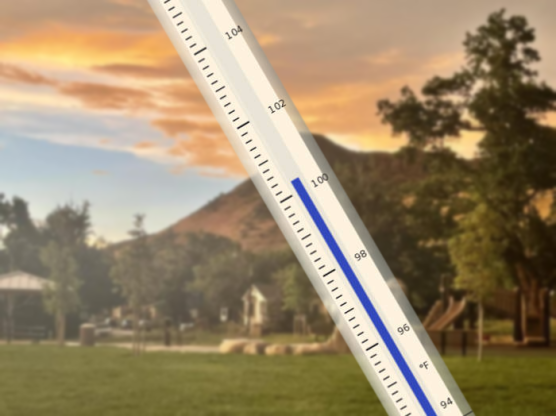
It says {"value": 100.3, "unit": "°F"}
